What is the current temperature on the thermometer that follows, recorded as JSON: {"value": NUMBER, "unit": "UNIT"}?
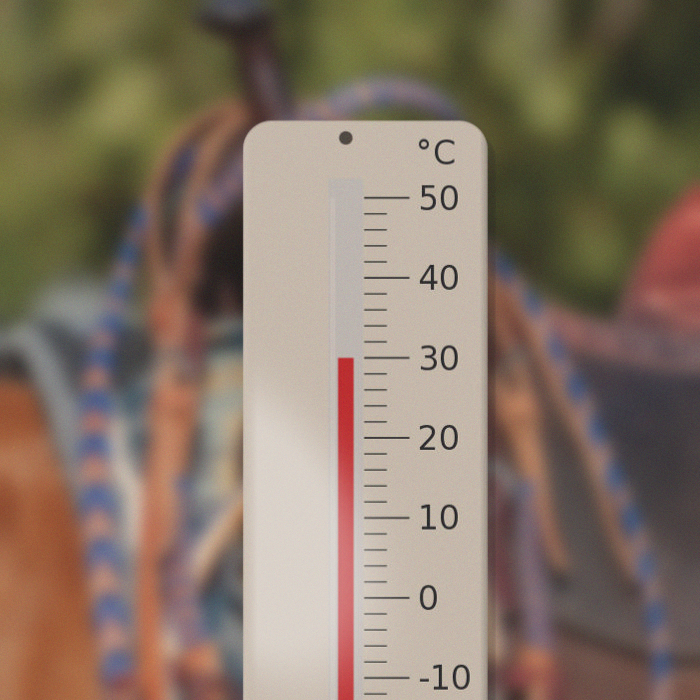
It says {"value": 30, "unit": "°C"}
